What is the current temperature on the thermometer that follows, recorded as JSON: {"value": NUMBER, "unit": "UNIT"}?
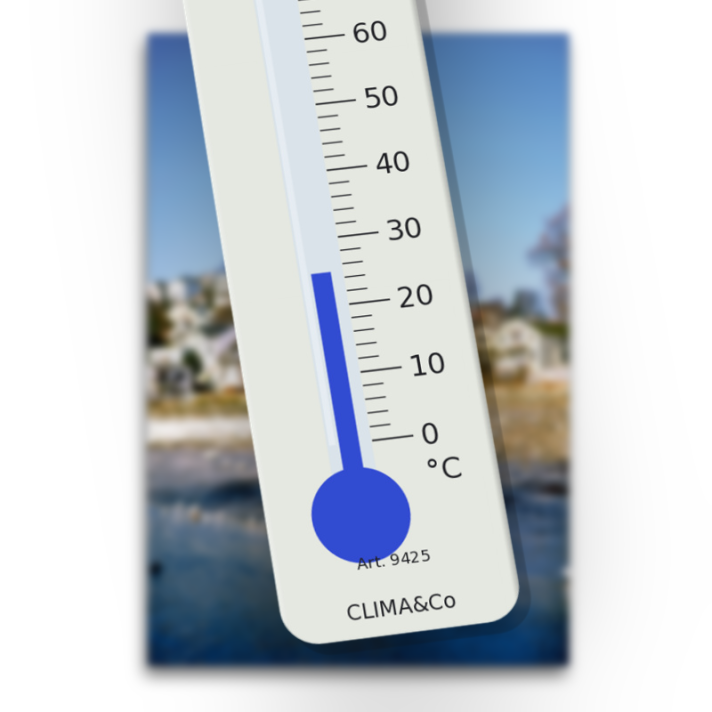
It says {"value": 25, "unit": "°C"}
